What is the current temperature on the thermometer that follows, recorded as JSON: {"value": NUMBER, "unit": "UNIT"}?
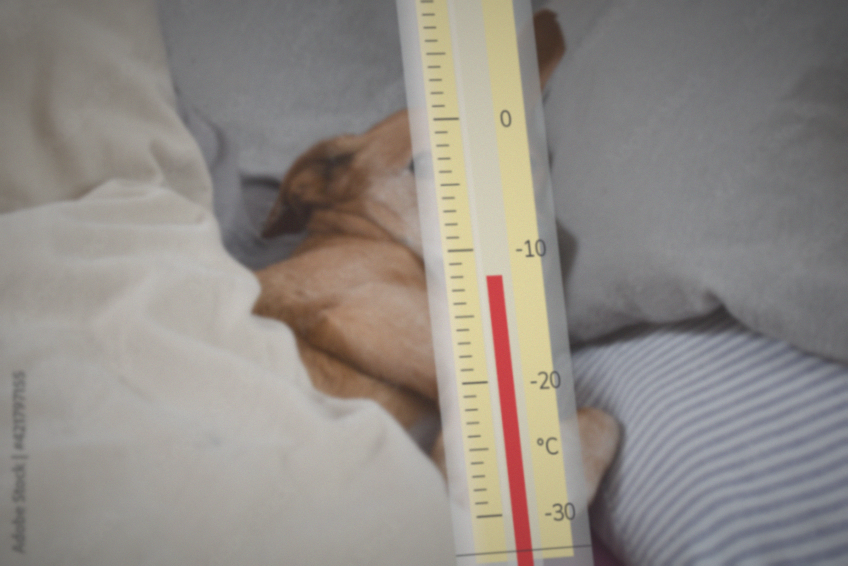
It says {"value": -12, "unit": "°C"}
